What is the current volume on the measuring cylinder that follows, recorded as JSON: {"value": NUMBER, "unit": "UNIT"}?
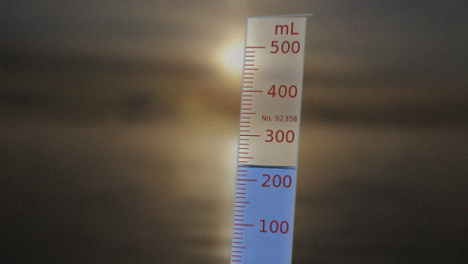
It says {"value": 230, "unit": "mL"}
